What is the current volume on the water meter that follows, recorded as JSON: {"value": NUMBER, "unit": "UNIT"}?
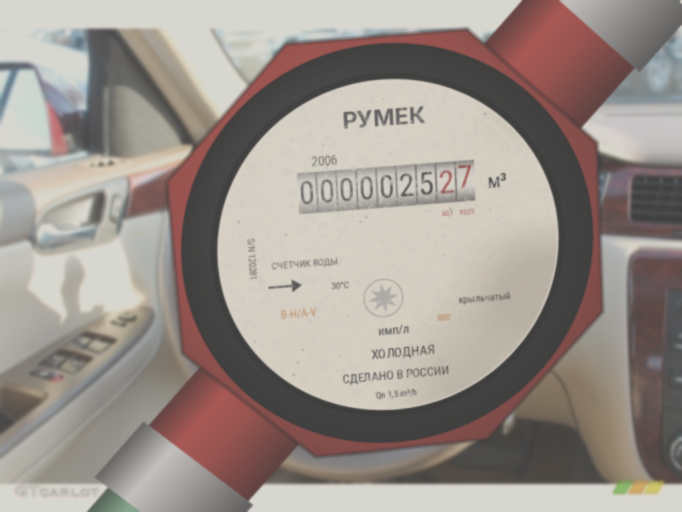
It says {"value": 25.27, "unit": "m³"}
